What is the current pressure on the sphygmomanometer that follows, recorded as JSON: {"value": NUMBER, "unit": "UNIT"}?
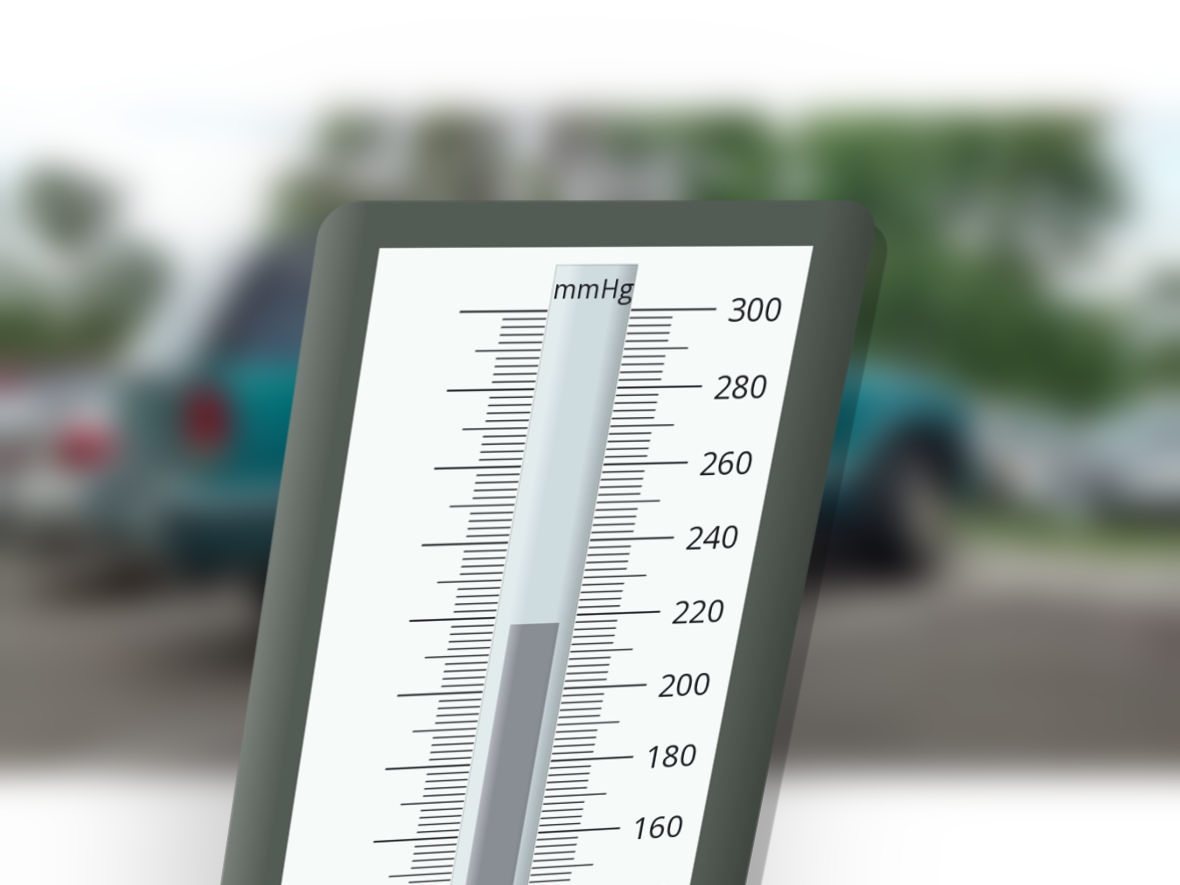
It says {"value": 218, "unit": "mmHg"}
